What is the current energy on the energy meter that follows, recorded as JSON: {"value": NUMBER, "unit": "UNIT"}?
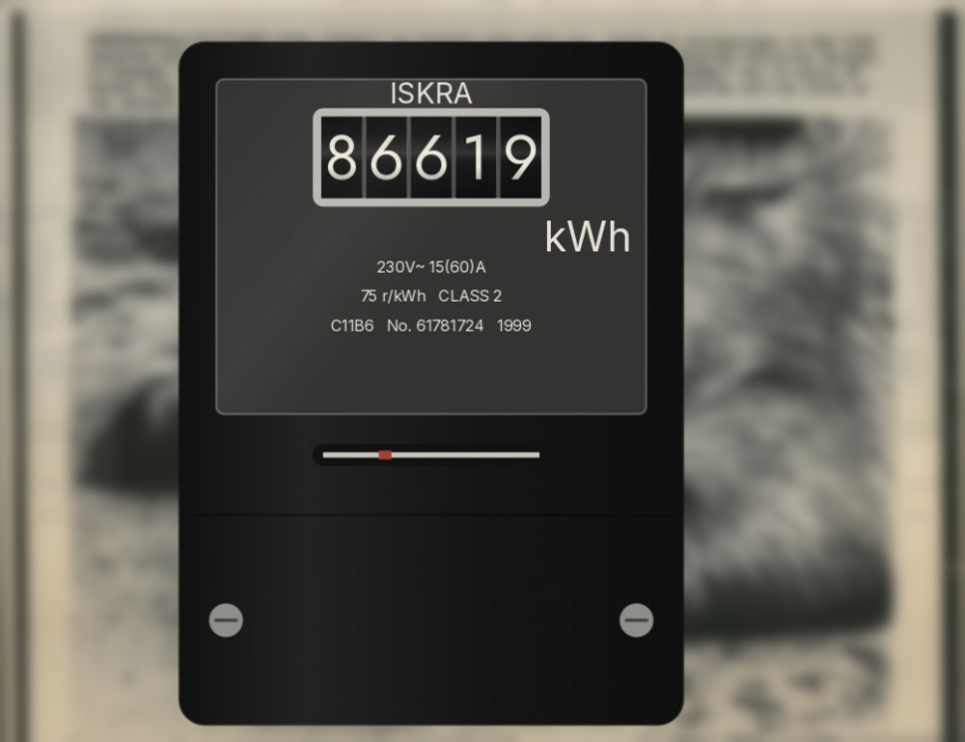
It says {"value": 86619, "unit": "kWh"}
